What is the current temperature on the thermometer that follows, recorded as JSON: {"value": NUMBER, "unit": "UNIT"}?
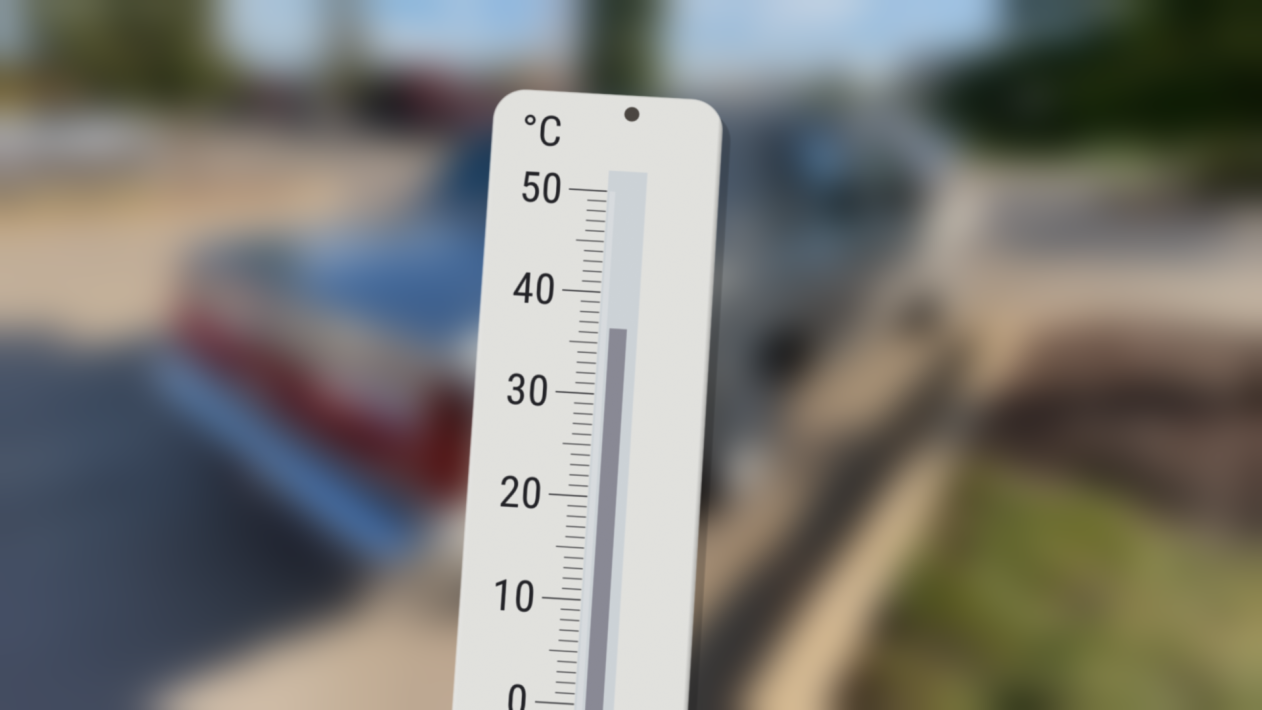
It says {"value": 36.5, "unit": "°C"}
